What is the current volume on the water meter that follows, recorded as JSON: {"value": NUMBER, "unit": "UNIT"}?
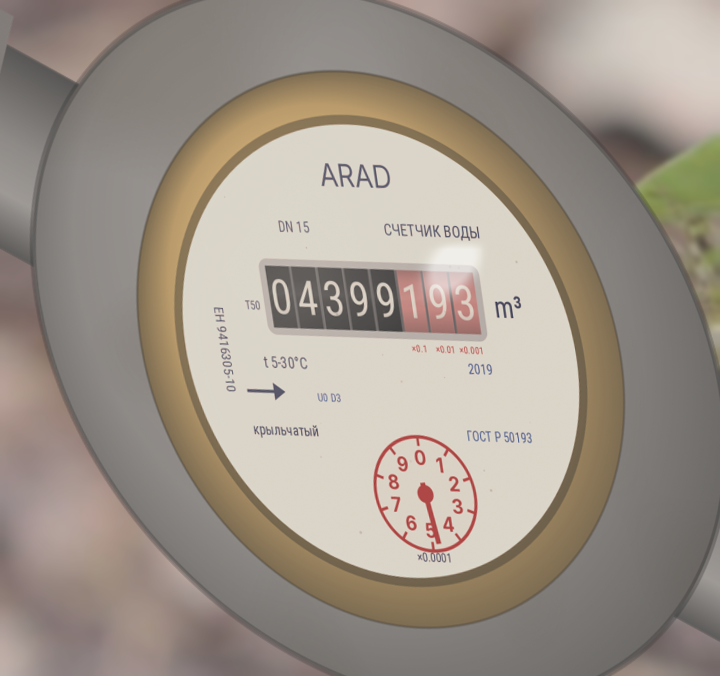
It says {"value": 4399.1934, "unit": "m³"}
